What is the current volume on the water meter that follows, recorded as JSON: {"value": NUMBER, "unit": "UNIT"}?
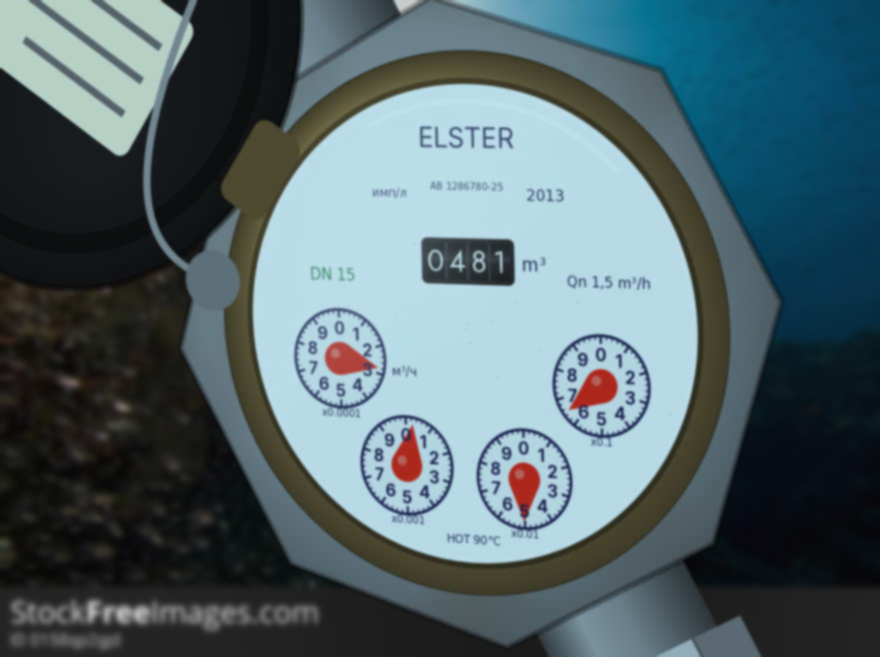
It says {"value": 481.6502, "unit": "m³"}
